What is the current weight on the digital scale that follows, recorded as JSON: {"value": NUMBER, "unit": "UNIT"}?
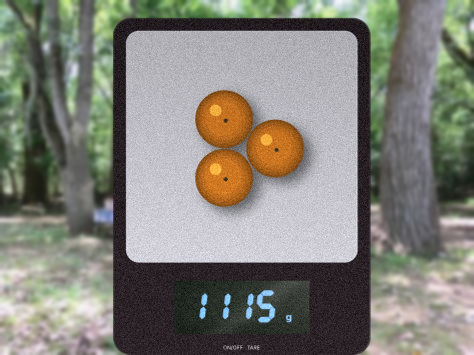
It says {"value": 1115, "unit": "g"}
